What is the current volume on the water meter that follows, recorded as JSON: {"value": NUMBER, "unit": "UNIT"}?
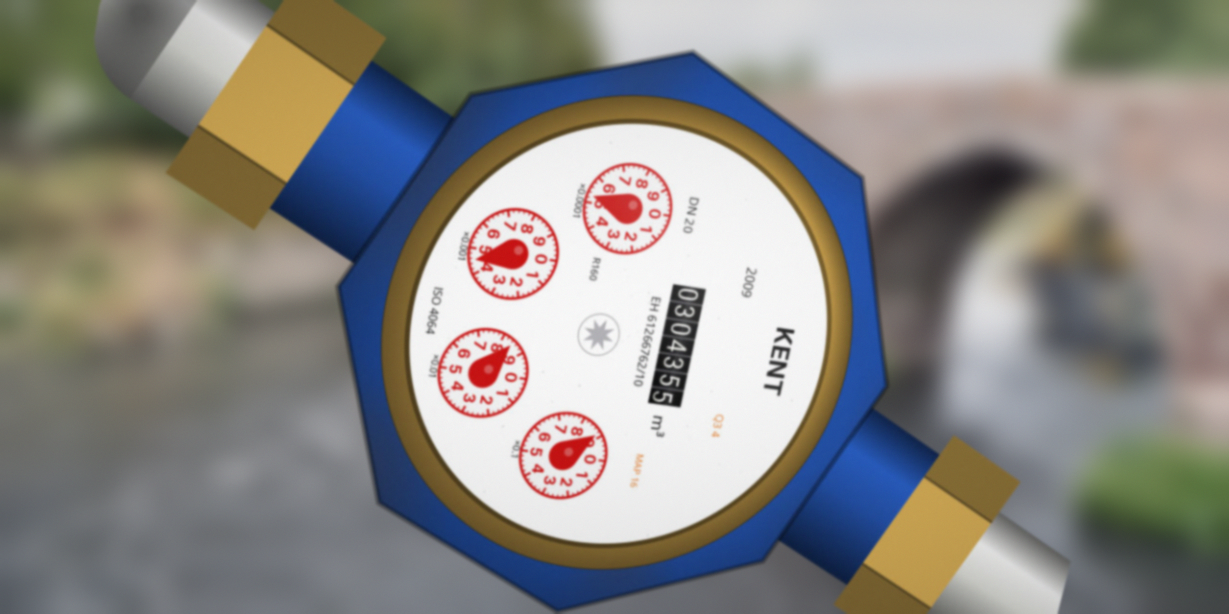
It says {"value": 304354.8845, "unit": "m³"}
